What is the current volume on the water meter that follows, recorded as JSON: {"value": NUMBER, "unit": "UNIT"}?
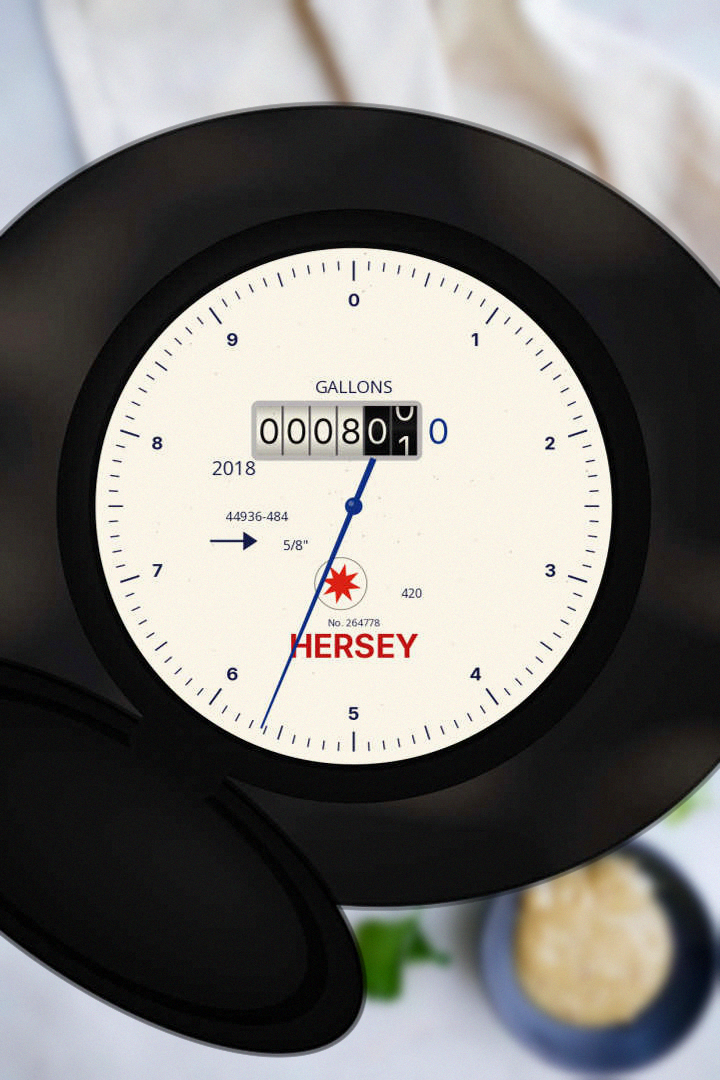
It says {"value": 8005.6, "unit": "gal"}
